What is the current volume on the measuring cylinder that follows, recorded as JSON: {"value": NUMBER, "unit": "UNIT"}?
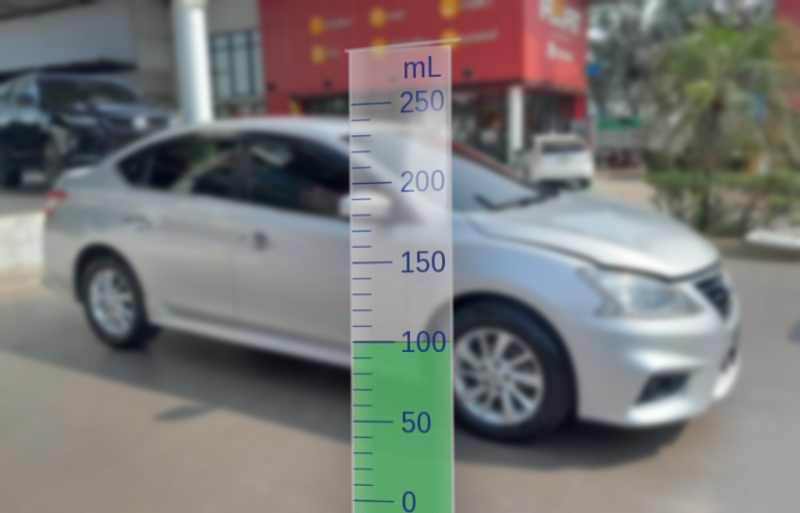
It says {"value": 100, "unit": "mL"}
